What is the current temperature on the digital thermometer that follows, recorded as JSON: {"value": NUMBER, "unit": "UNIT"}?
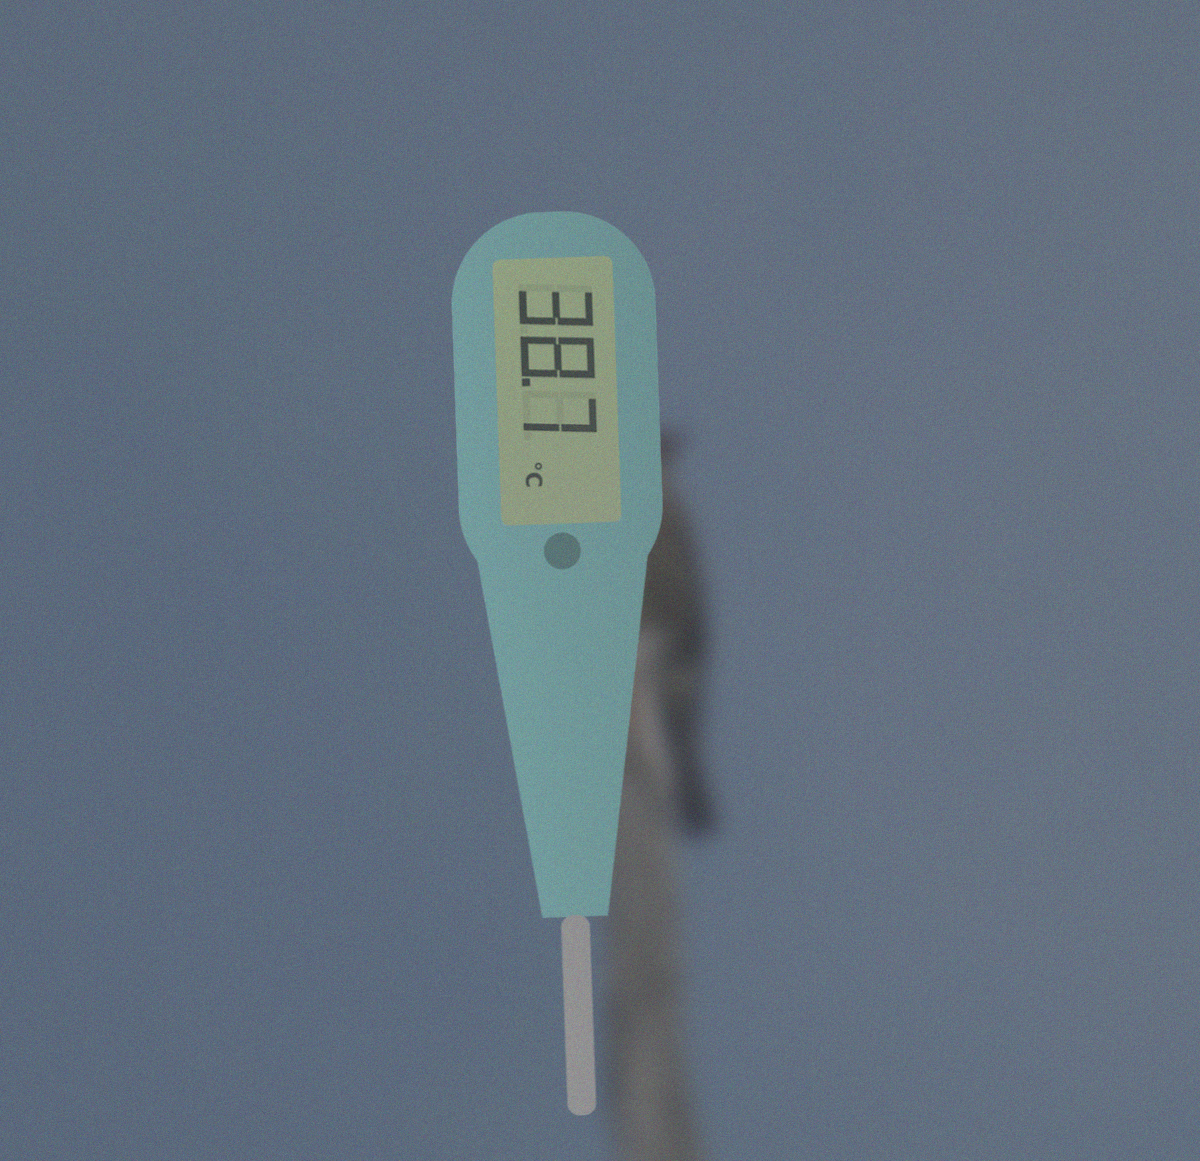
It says {"value": 38.7, "unit": "°C"}
